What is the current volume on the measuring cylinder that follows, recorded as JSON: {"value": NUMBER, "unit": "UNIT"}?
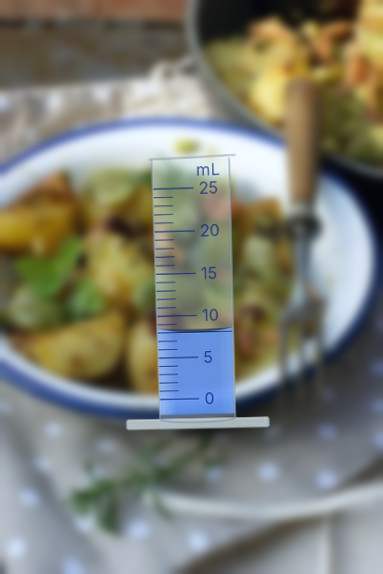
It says {"value": 8, "unit": "mL"}
